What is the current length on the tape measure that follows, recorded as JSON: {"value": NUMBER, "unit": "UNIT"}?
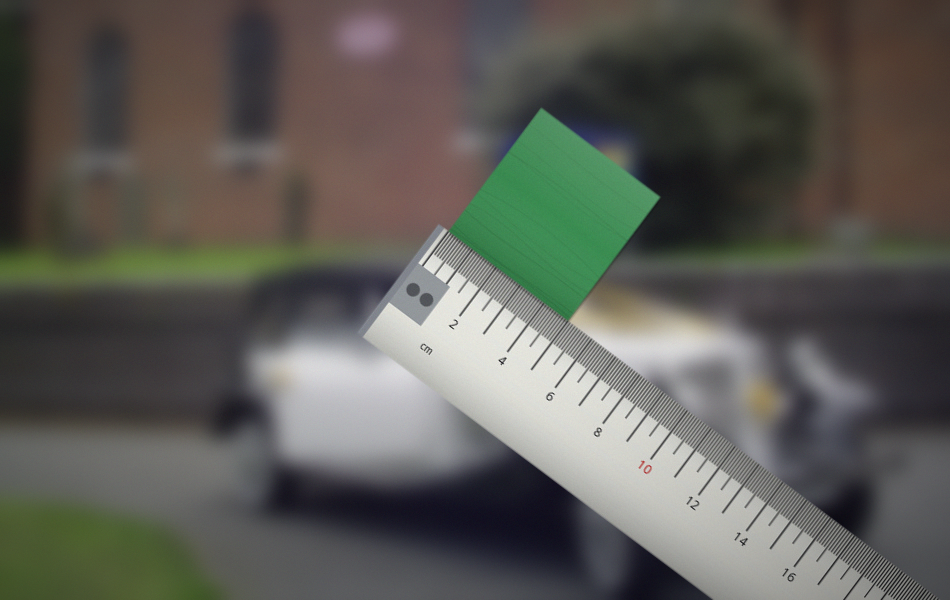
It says {"value": 5, "unit": "cm"}
